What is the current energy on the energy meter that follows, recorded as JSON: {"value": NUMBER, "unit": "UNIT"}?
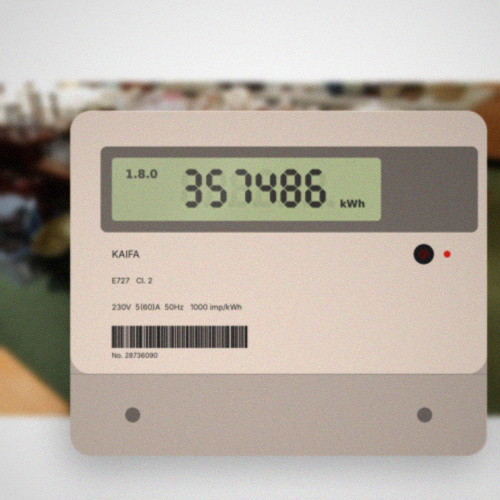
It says {"value": 357486, "unit": "kWh"}
